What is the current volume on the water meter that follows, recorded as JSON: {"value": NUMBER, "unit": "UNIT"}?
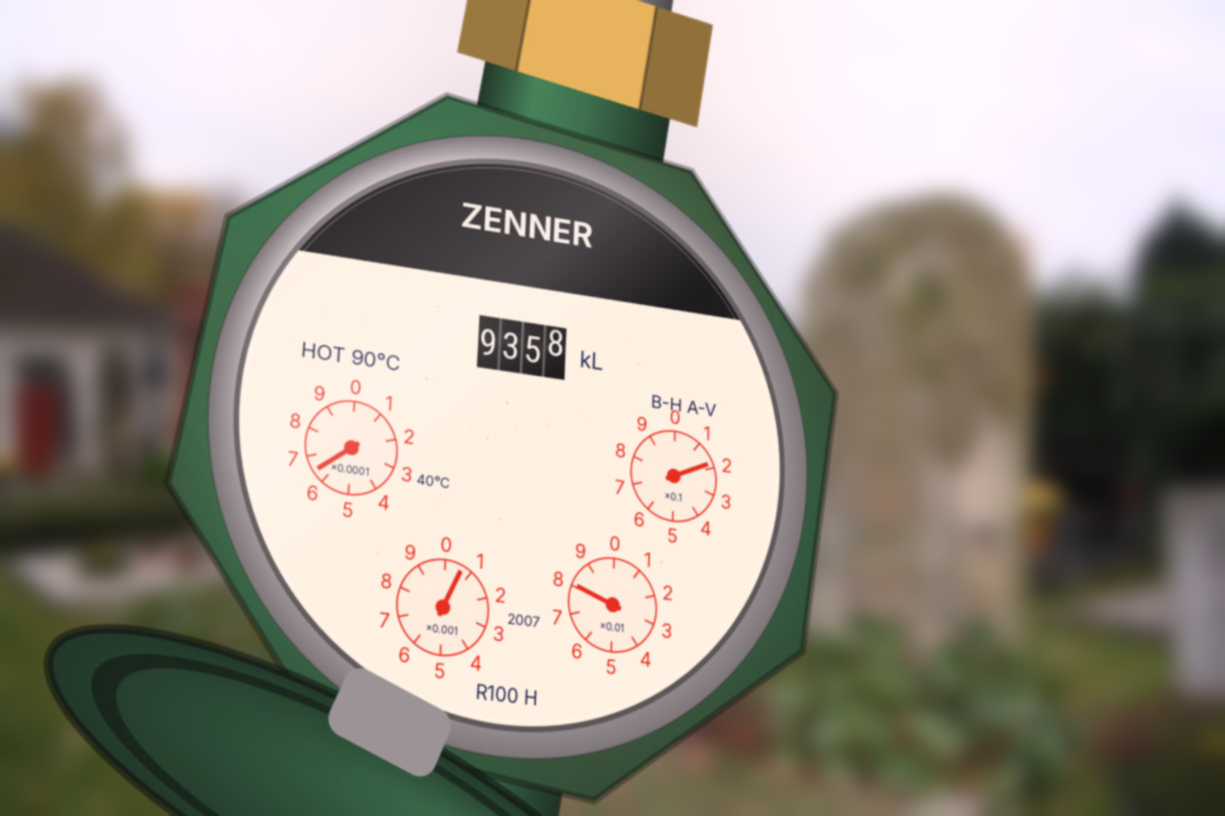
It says {"value": 9358.1806, "unit": "kL"}
